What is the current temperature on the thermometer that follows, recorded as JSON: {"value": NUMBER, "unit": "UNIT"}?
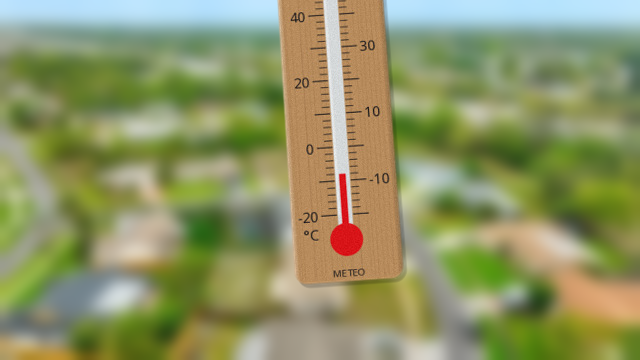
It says {"value": -8, "unit": "°C"}
